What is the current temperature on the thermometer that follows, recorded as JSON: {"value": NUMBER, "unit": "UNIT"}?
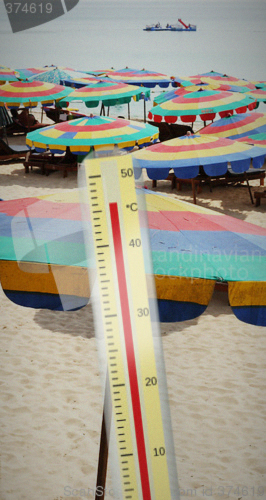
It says {"value": 46, "unit": "°C"}
